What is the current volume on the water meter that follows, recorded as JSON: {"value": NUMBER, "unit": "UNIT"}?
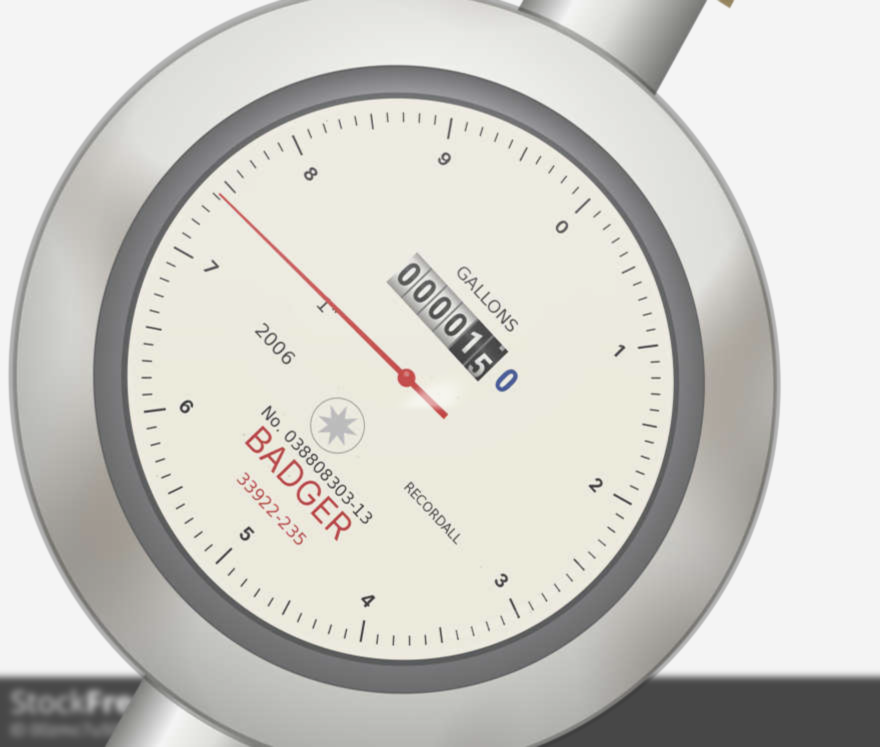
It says {"value": 147.4, "unit": "gal"}
